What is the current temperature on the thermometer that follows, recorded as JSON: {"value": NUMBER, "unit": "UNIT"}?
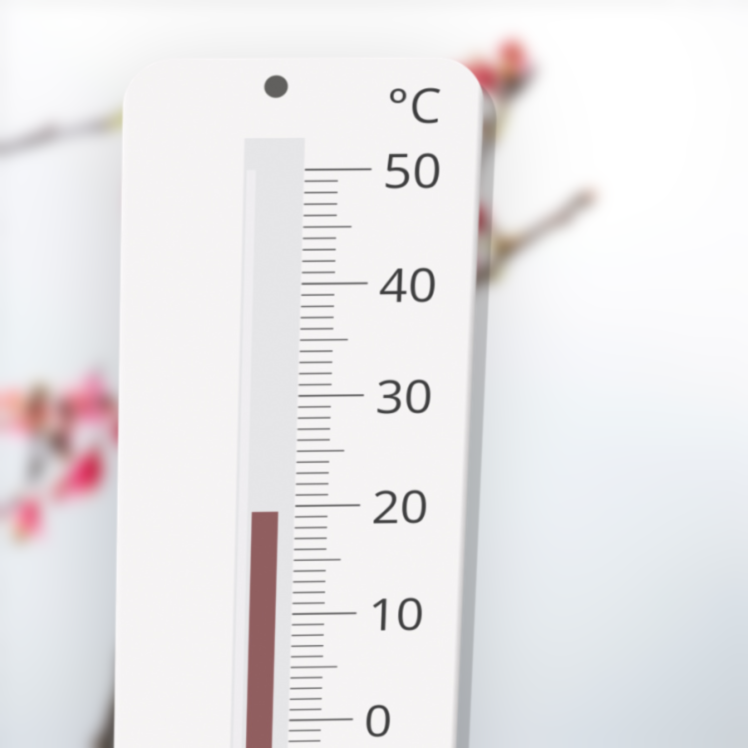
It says {"value": 19.5, "unit": "°C"}
